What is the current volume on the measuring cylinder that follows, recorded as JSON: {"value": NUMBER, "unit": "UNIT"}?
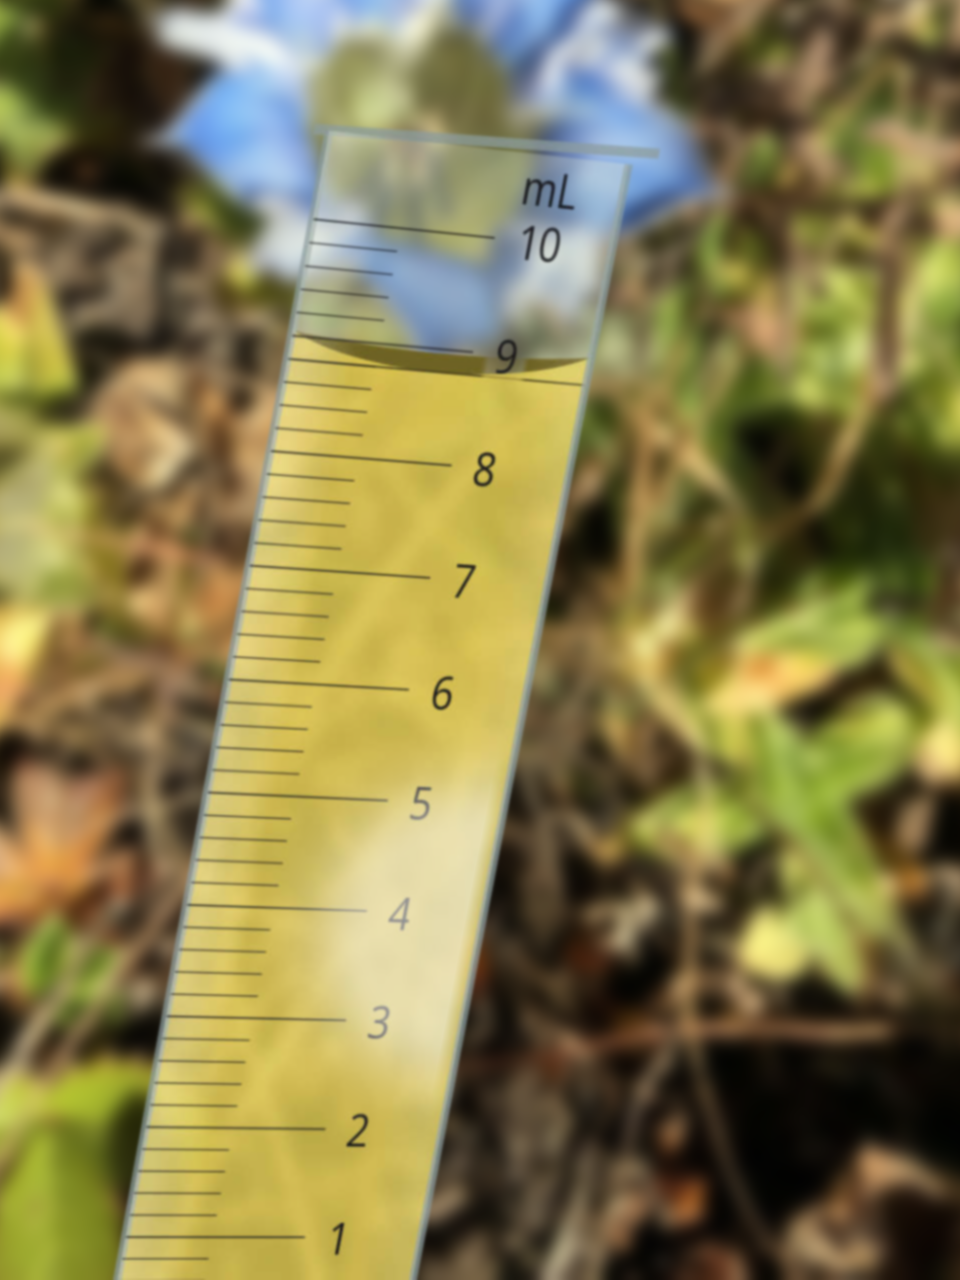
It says {"value": 8.8, "unit": "mL"}
